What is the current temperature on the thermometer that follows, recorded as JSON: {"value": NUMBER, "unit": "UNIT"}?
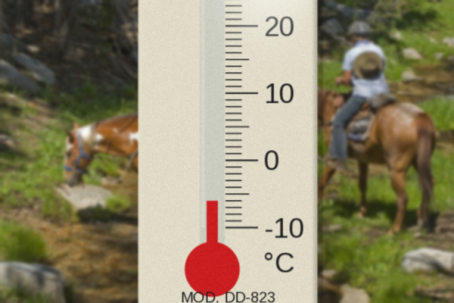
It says {"value": -6, "unit": "°C"}
